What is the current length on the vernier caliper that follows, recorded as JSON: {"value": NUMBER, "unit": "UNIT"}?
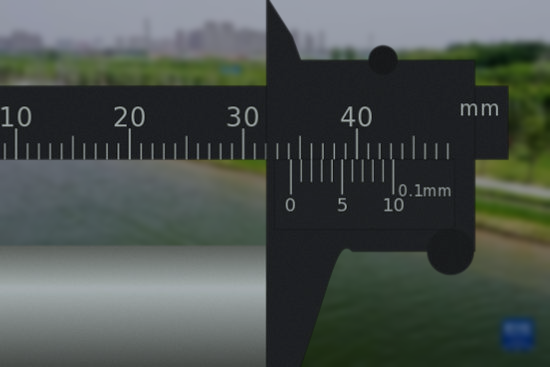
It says {"value": 34.2, "unit": "mm"}
